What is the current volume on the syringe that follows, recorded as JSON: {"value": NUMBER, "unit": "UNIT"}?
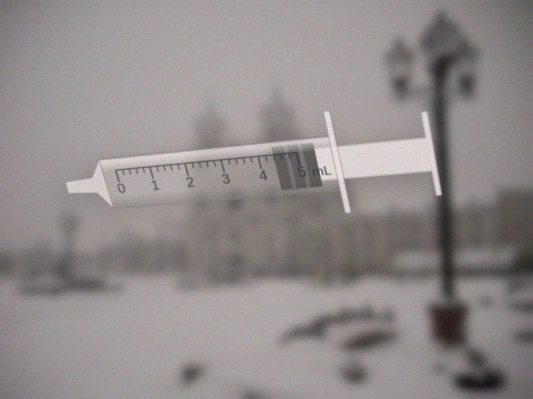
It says {"value": 4.4, "unit": "mL"}
